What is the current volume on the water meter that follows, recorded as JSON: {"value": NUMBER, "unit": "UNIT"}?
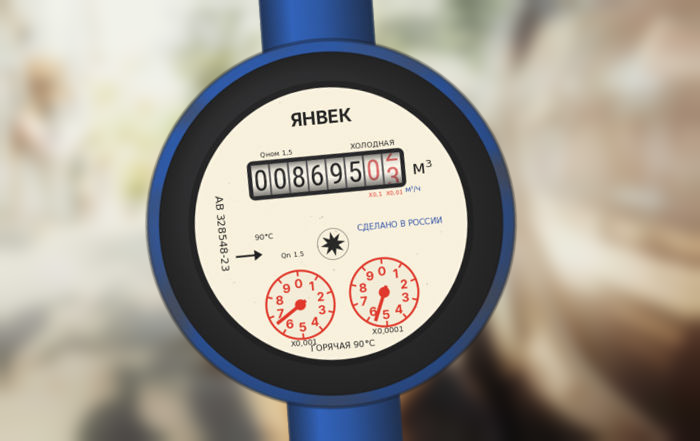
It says {"value": 8695.0265, "unit": "m³"}
